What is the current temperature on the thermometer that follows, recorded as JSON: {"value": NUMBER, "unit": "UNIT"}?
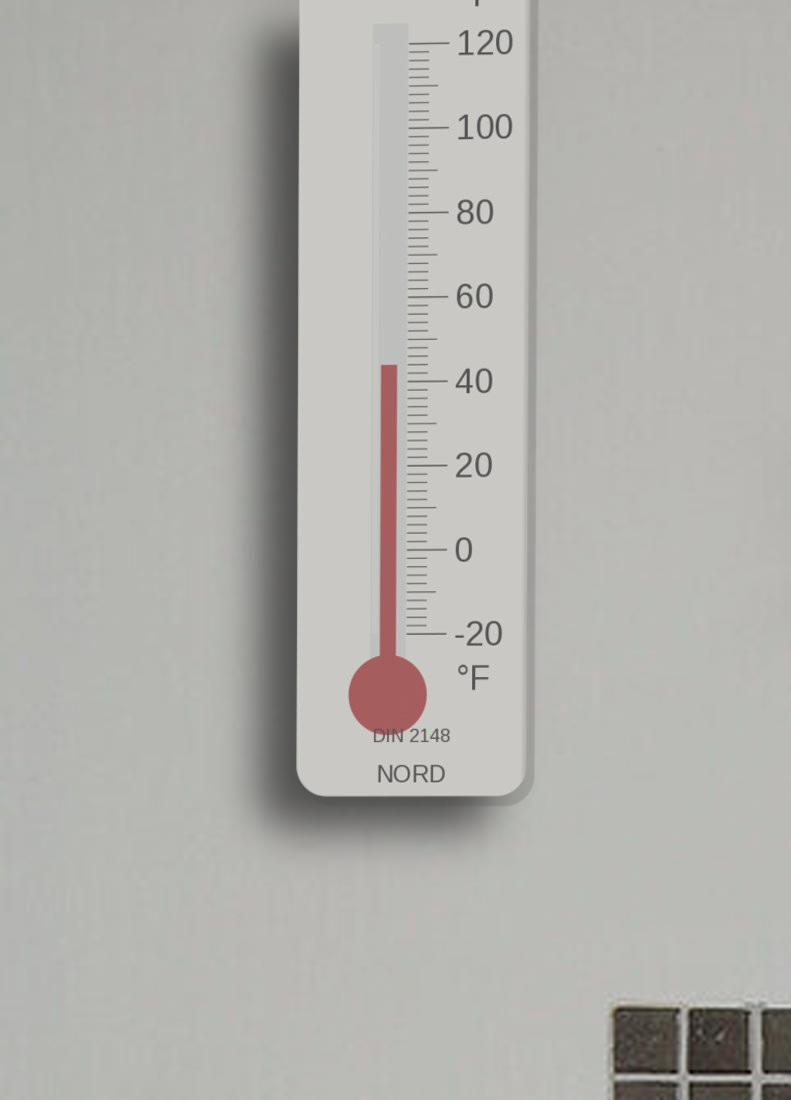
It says {"value": 44, "unit": "°F"}
